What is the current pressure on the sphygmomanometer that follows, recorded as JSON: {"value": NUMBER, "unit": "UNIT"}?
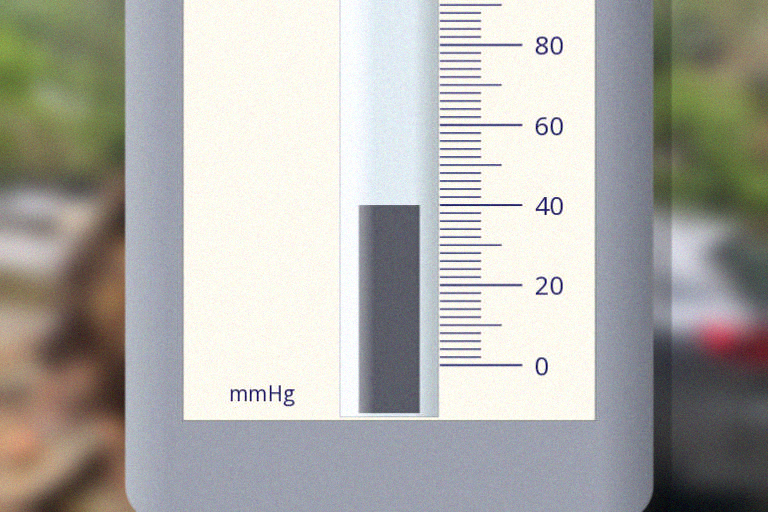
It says {"value": 40, "unit": "mmHg"}
